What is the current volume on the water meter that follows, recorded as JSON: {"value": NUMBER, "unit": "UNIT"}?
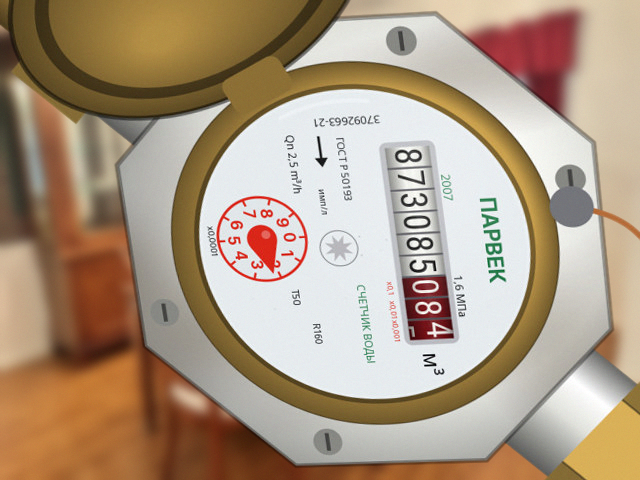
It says {"value": 873085.0842, "unit": "m³"}
